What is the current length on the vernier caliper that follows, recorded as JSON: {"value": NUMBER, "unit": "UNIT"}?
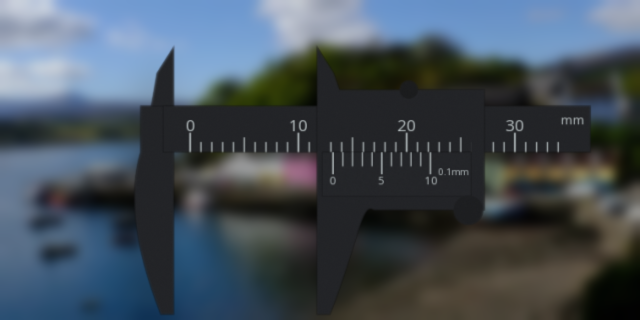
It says {"value": 13.2, "unit": "mm"}
